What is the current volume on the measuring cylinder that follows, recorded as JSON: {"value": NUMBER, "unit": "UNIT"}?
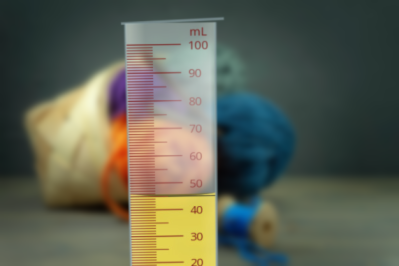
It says {"value": 45, "unit": "mL"}
